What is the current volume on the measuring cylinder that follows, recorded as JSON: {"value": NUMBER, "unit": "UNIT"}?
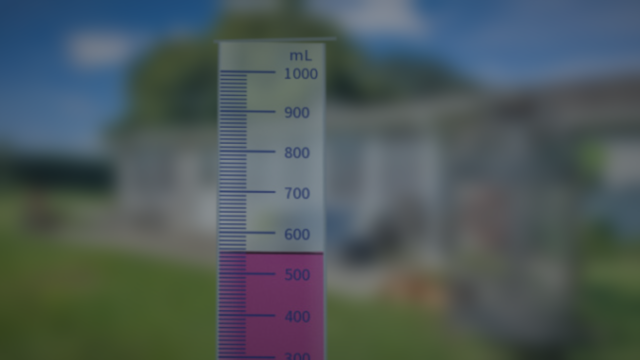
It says {"value": 550, "unit": "mL"}
